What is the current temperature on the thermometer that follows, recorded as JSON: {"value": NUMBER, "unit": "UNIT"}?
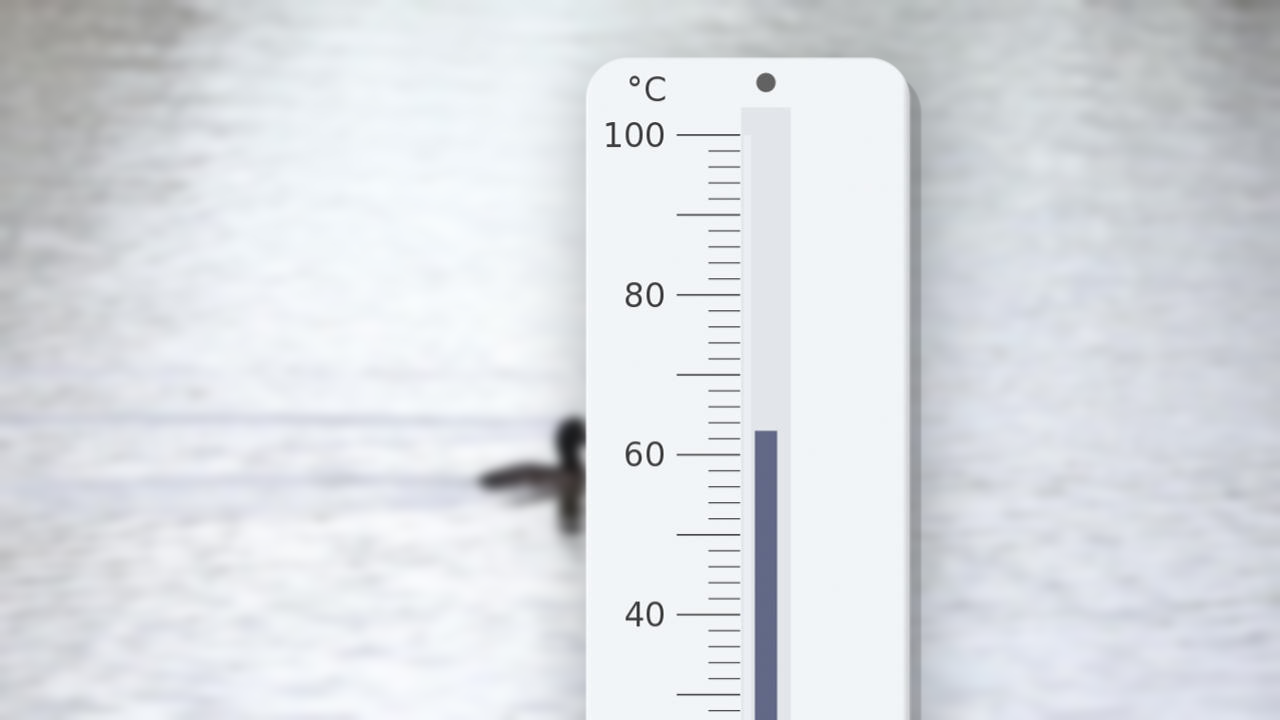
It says {"value": 63, "unit": "°C"}
